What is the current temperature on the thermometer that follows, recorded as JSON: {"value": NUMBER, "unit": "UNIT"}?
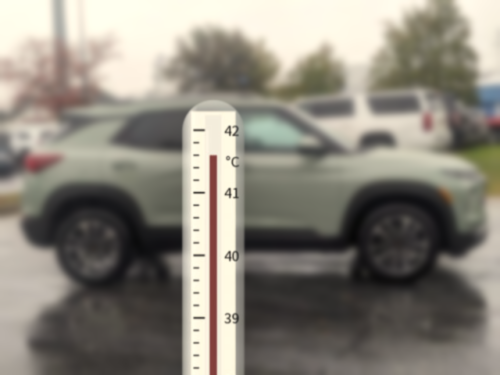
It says {"value": 41.6, "unit": "°C"}
